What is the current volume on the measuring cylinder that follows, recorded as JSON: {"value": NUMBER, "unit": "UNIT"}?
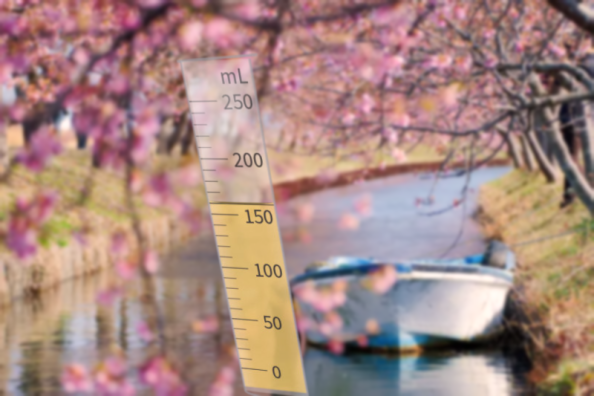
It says {"value": 160, "unit": "mL"}
